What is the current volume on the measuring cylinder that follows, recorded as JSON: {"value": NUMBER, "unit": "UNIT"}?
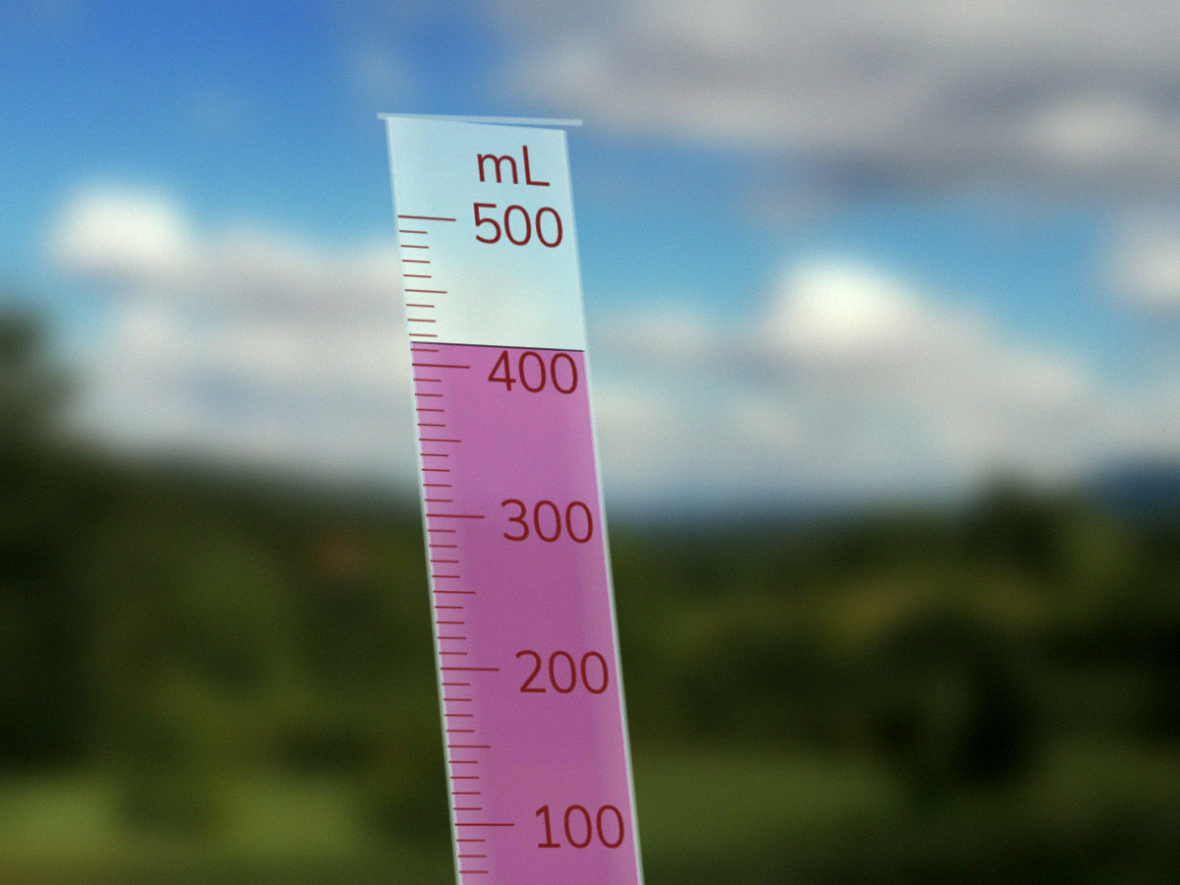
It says {"value": 415, "unit": "mL"}
